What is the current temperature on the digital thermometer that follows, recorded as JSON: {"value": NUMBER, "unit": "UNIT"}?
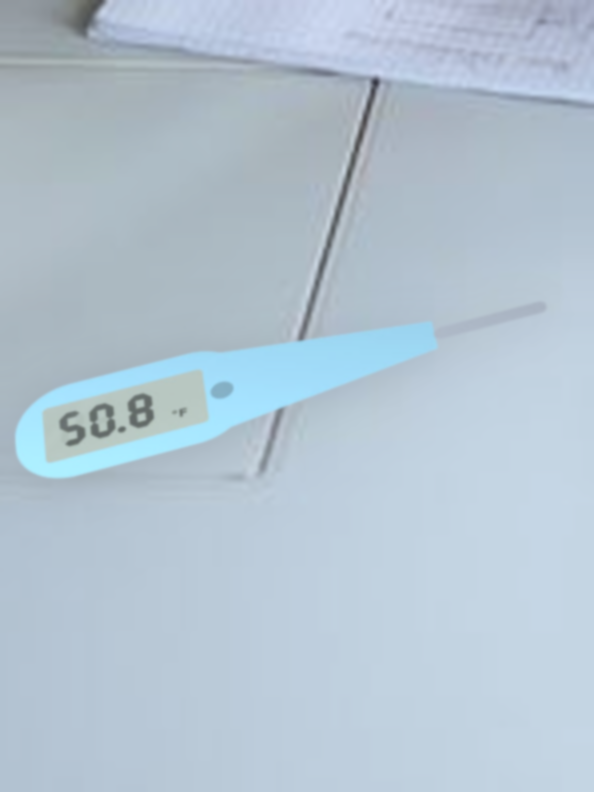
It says {"value": 50.8, "unit": "°F"}
